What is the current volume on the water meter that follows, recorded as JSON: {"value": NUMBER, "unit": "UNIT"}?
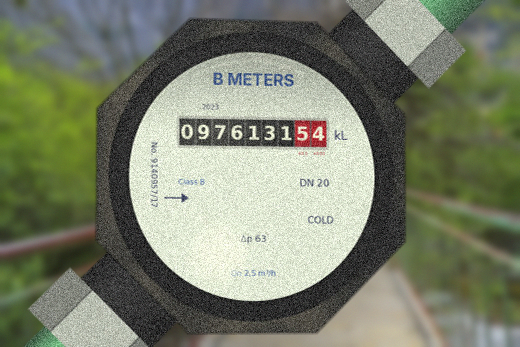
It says {"value": 976131.54, "unit": "kL"}
